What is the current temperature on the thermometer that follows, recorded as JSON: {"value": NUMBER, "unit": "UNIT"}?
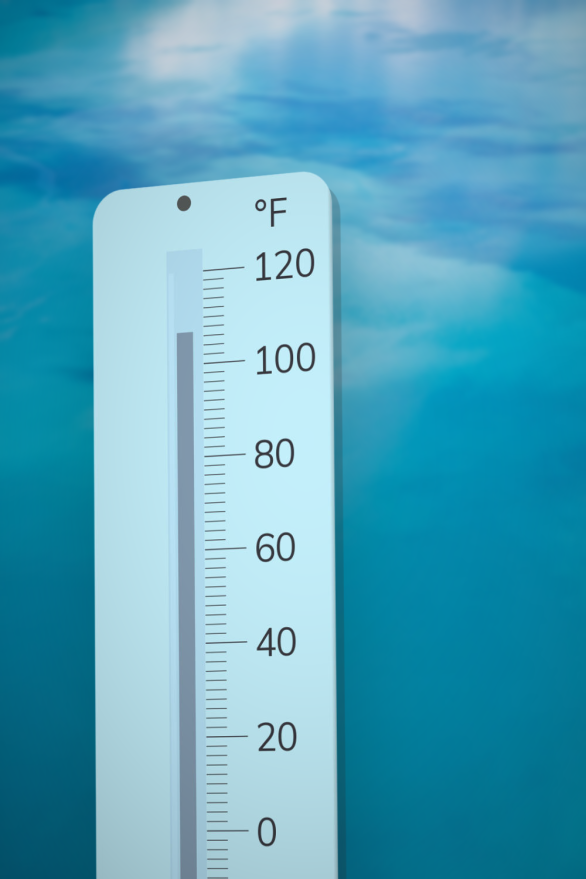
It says {"value": 107, "unit": "°F"}
